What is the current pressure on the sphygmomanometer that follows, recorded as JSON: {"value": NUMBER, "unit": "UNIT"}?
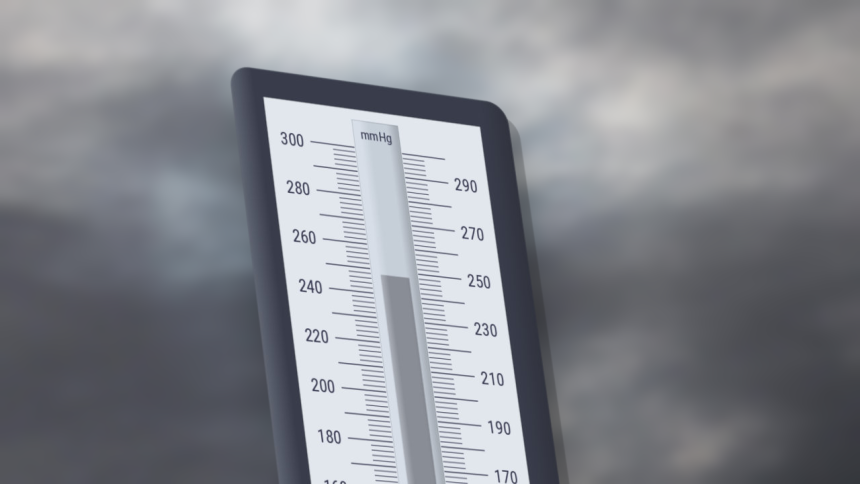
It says {"value": 248, "unit": "mmHg"}
